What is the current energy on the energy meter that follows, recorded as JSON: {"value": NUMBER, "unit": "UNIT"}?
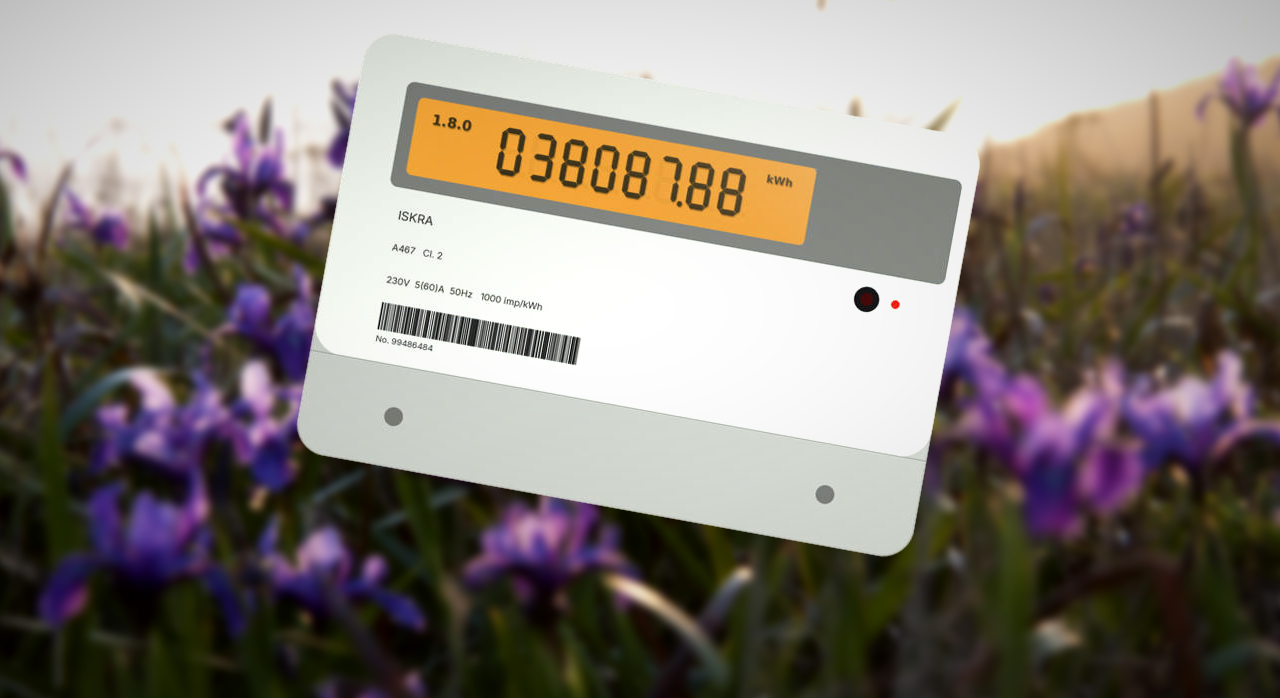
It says {"value": 38087.88, "unit": "kWh"}
